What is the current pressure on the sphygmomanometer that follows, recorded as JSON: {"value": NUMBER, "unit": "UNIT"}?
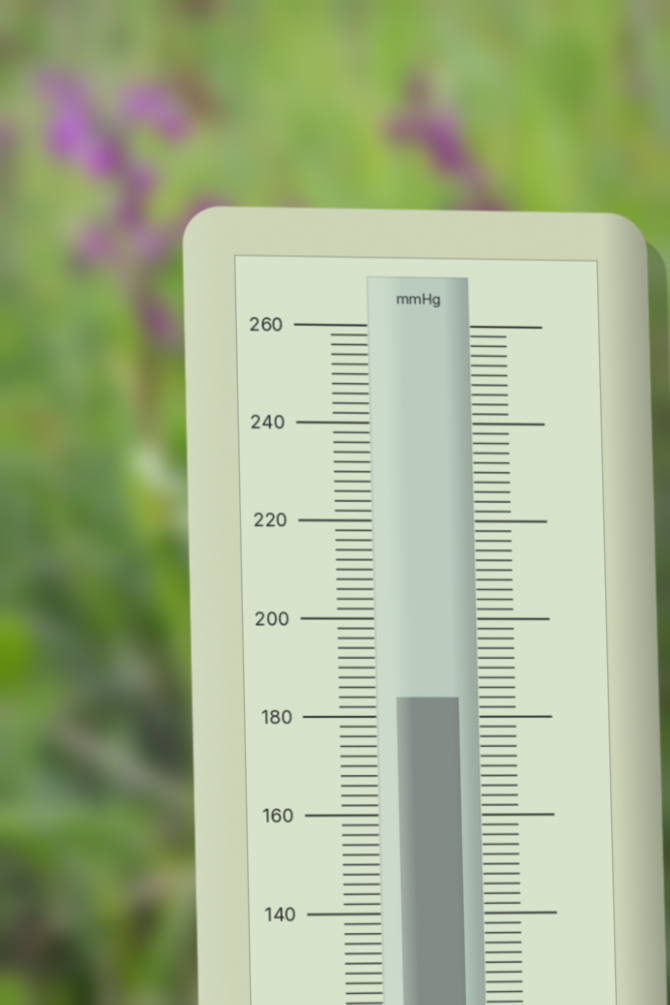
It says {"value": 184, "unit": "mmHg"}
